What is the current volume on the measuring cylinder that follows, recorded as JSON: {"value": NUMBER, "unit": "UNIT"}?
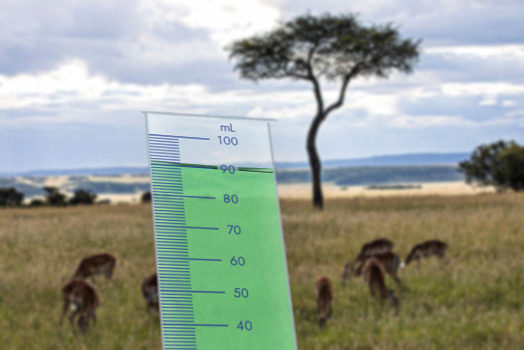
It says {"value": 90, "unit": "mL"}
